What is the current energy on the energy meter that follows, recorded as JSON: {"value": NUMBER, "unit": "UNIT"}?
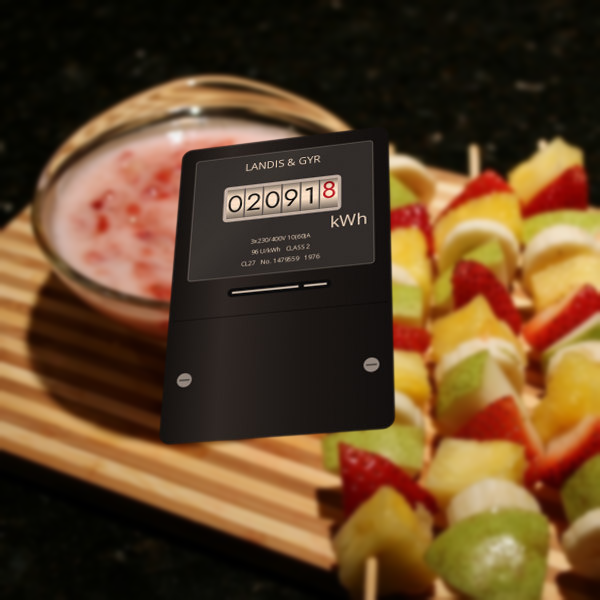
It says {"value": 2091.8, "unit": "kWh"}
